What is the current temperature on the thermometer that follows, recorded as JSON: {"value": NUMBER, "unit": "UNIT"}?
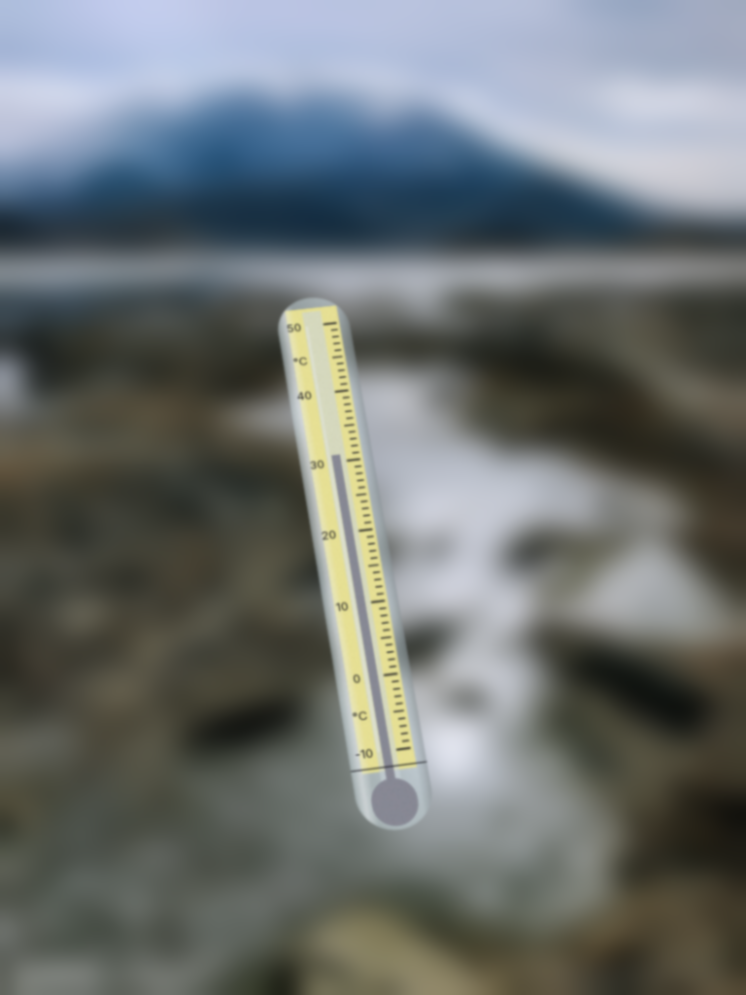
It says {"value": 31, "unit": "°C"}
